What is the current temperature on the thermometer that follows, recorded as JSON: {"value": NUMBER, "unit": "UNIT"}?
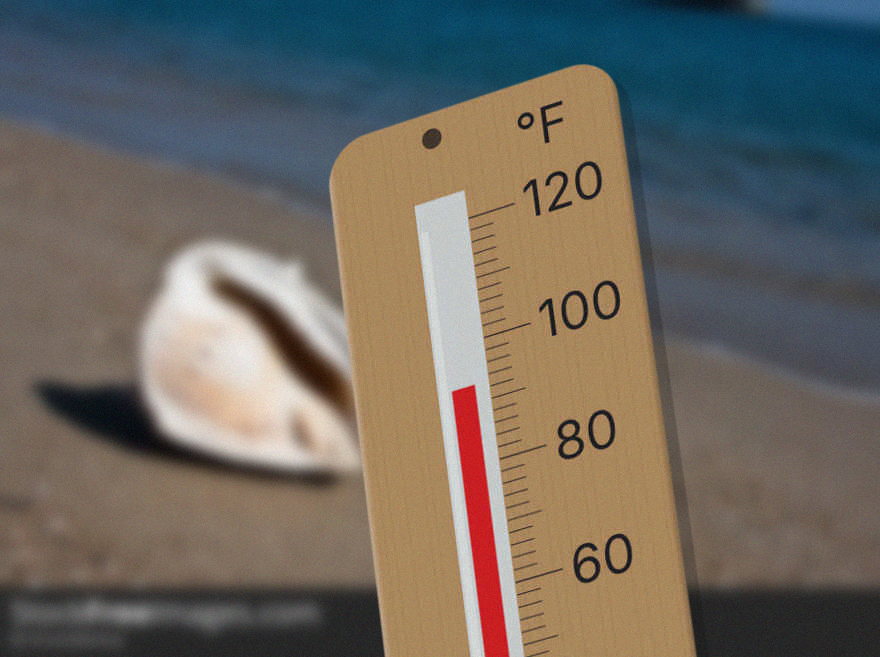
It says {"value": 93, "unit": "°F"}
